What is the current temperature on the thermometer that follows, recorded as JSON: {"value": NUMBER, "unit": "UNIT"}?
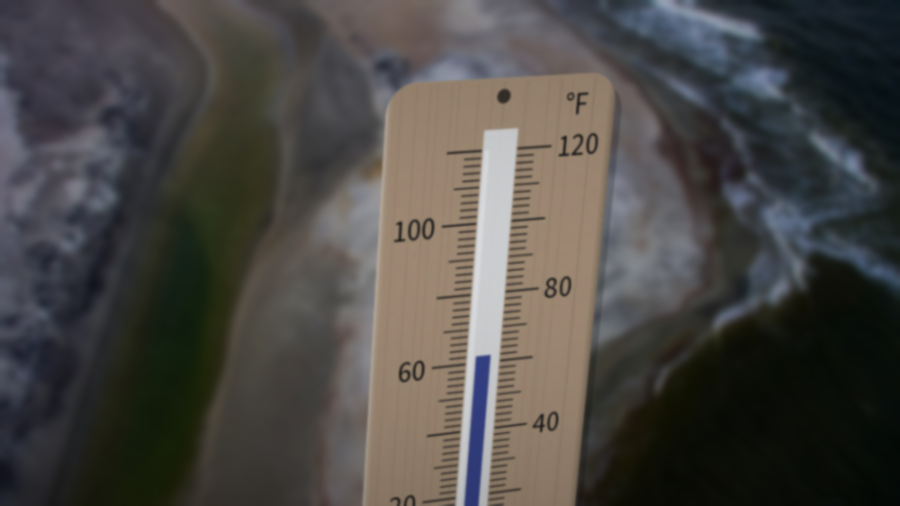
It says {"value": 62, "unit": "°F"}
